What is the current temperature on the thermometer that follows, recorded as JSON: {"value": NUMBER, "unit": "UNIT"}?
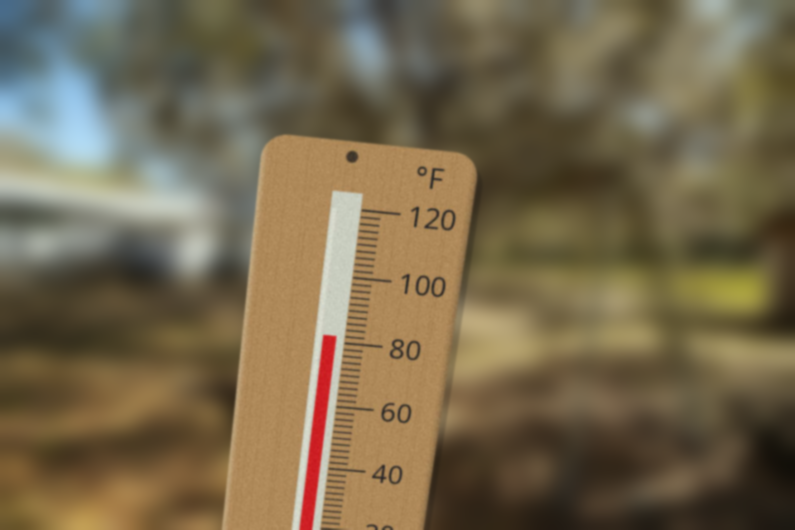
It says {"value": 82, "unit": "°F"}
